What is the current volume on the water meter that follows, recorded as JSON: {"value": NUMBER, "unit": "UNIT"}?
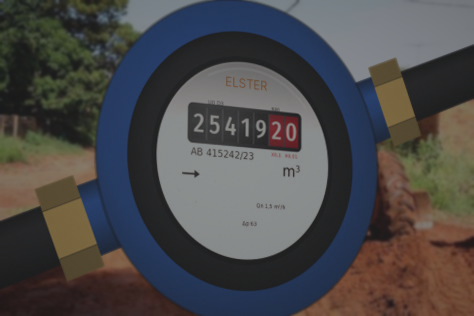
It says {"value": 25419.20, "unit": "m³"}
